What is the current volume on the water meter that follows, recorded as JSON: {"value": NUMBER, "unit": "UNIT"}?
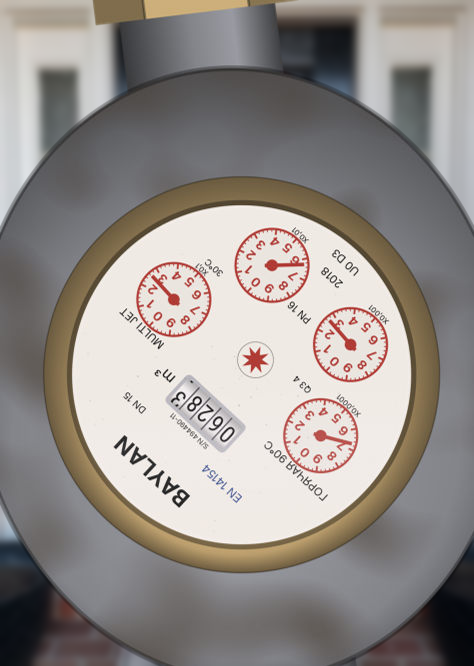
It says {"value": 6283.2626, "unit": "m³"}
